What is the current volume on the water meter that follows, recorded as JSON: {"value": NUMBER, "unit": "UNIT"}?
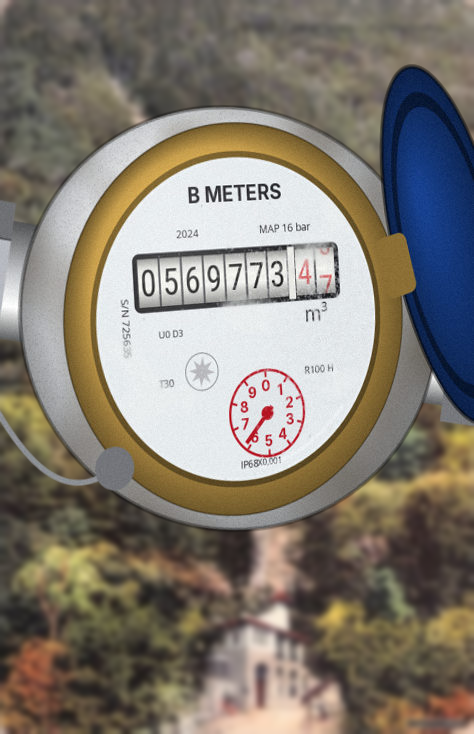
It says {"value": 569773.466, "unit": "m³"}
